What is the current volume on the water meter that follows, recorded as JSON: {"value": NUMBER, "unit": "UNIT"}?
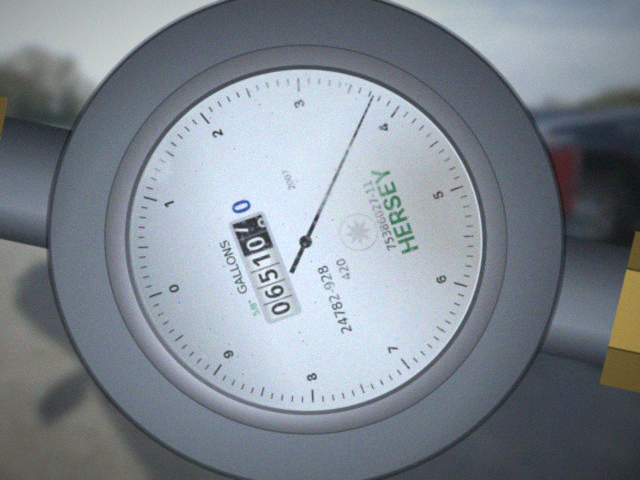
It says {"value": 651073.7, "unit": "gal"}
